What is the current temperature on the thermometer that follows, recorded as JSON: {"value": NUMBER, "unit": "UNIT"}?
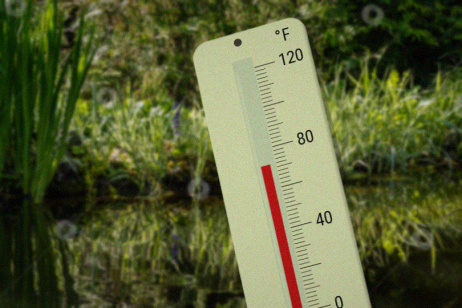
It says {"value": 72, "unit": "°F"}
